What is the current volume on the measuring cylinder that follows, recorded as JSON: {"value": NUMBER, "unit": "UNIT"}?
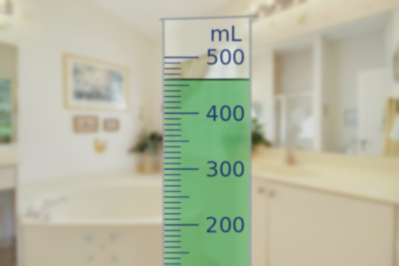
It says {"value": 460, "unit": "mL"}
